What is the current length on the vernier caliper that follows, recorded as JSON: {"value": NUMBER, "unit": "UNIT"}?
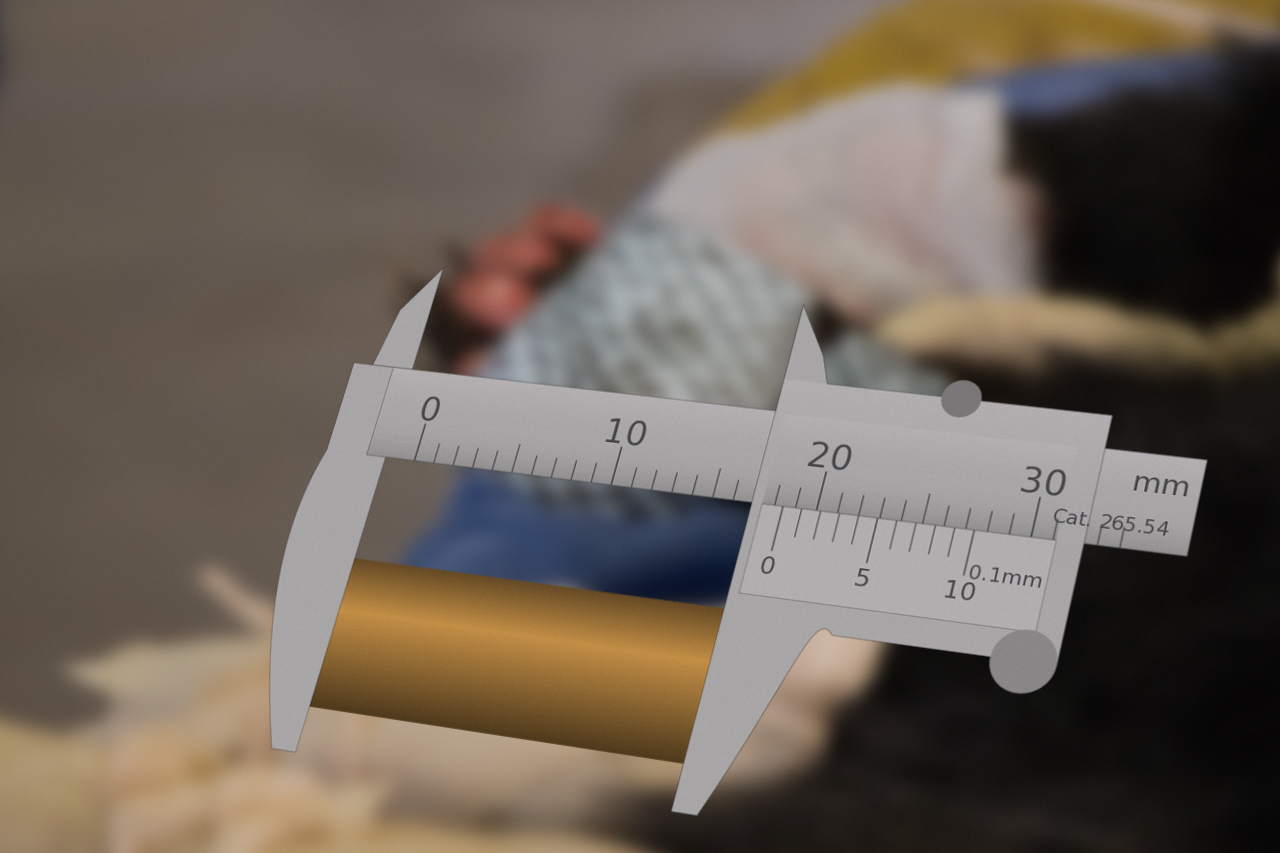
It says {"value": 18.4, "unit": "mm"}
